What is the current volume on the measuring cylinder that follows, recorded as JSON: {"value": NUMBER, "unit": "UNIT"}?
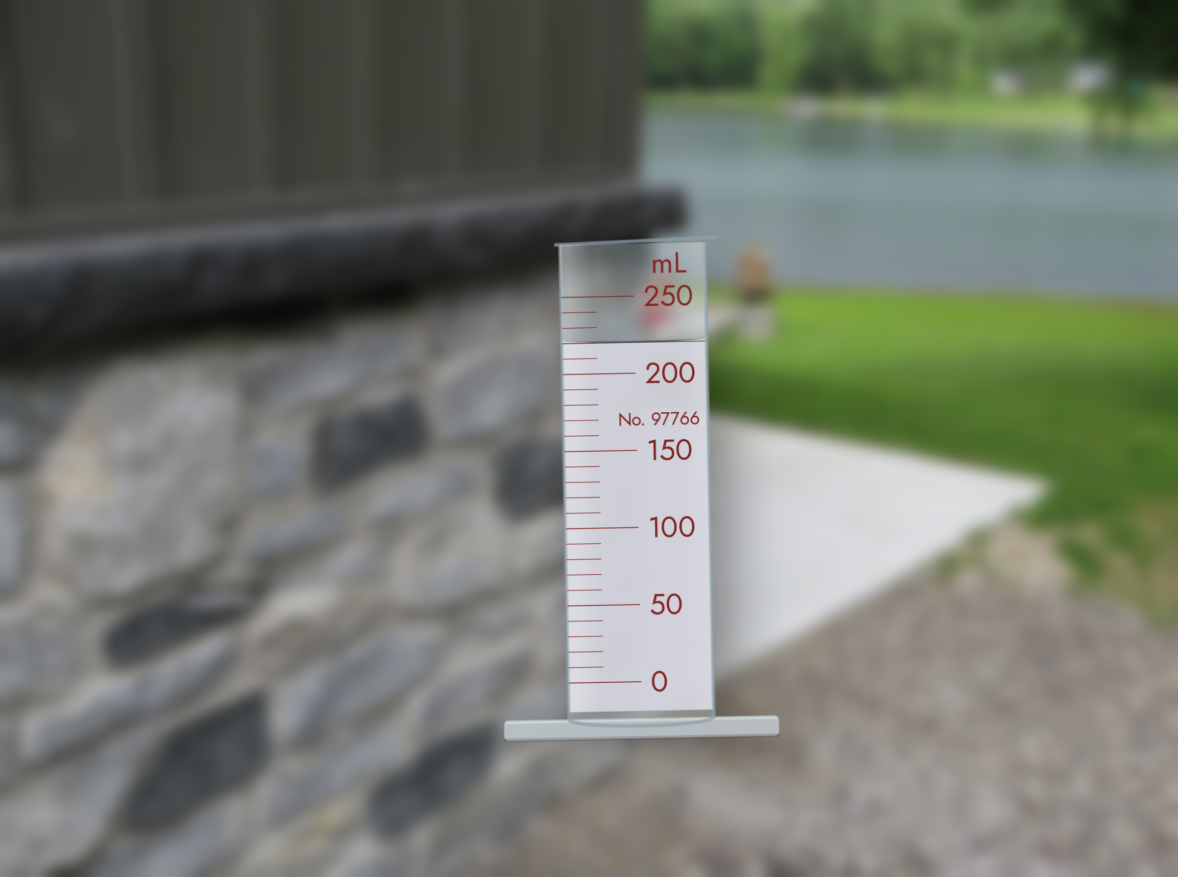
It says {"value": 220, "unit": "mL"}
